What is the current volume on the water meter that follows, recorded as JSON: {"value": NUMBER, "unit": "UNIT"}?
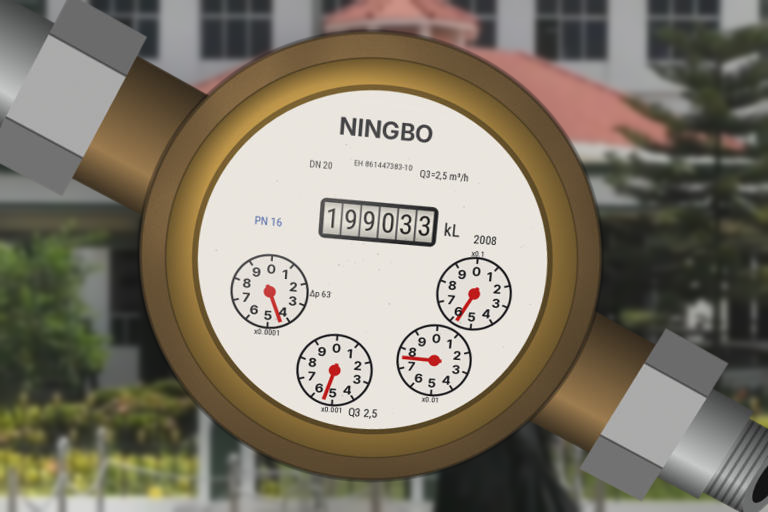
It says {"value": 199033.5754, "unit": "kL"}
